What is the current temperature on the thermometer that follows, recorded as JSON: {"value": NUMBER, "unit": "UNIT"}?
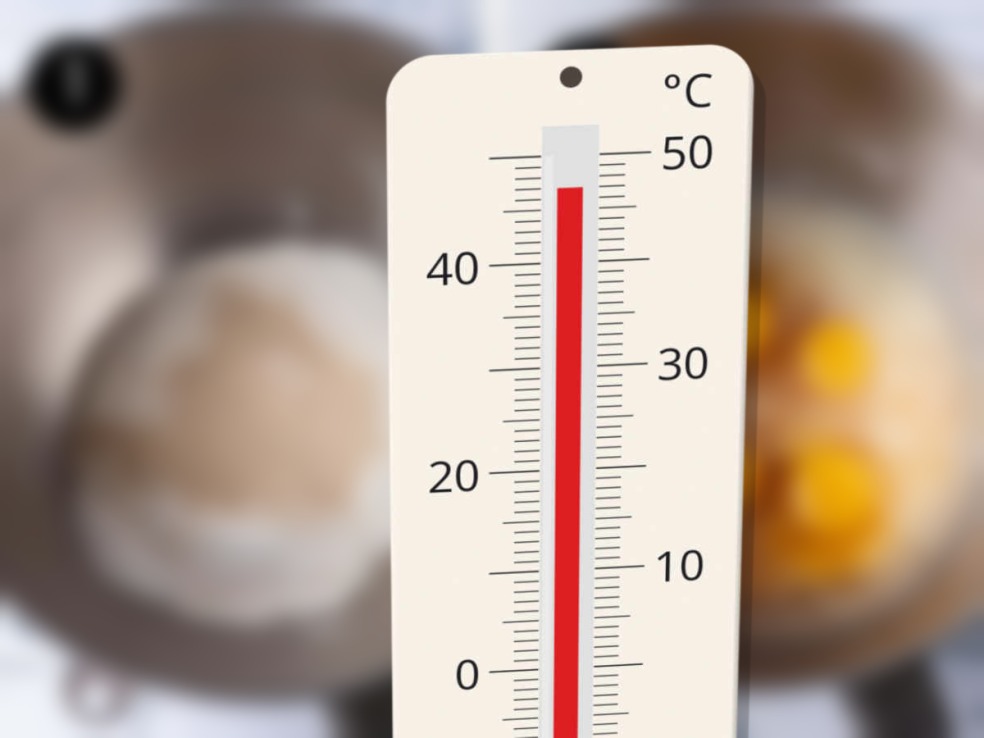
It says {"value": 47, "unit": "°C"}
